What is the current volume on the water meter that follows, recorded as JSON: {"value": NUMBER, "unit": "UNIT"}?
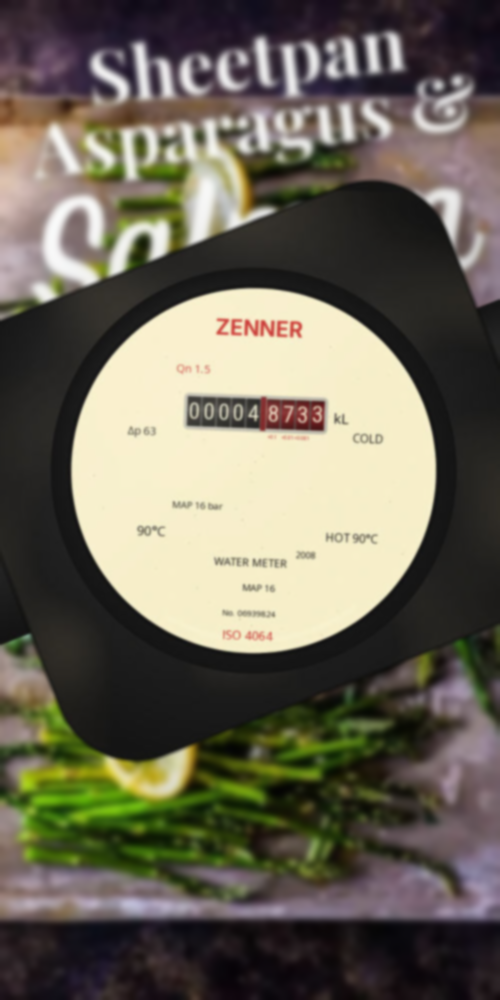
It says {"value": 4.8733, "unit": "kL"}
